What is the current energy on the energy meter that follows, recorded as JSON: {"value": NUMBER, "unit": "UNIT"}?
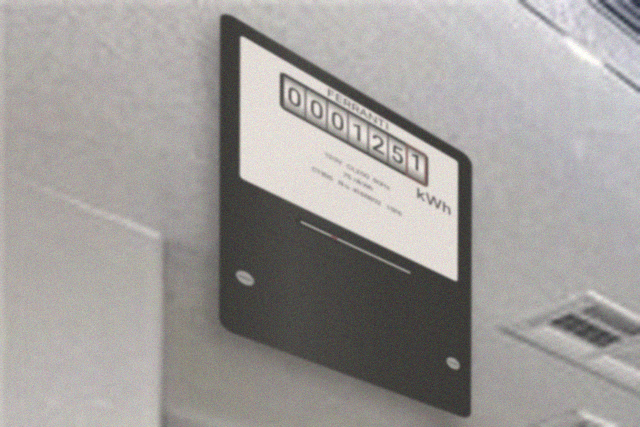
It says {"value": 125.1, "unit": "kWh"}
